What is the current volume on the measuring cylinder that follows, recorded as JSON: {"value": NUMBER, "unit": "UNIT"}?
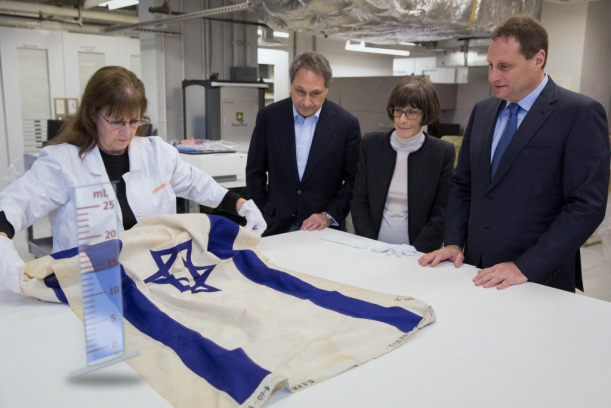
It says {"value": 14, "unit": "mL"}
